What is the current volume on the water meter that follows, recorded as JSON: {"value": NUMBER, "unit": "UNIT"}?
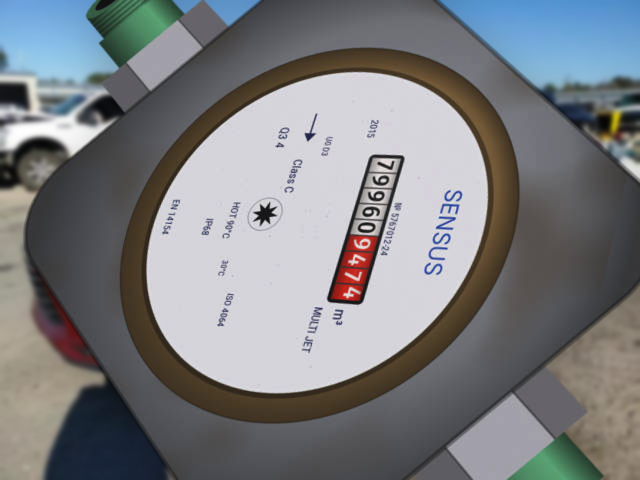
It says {"value": 79960.9474, "unit": "m³"}
